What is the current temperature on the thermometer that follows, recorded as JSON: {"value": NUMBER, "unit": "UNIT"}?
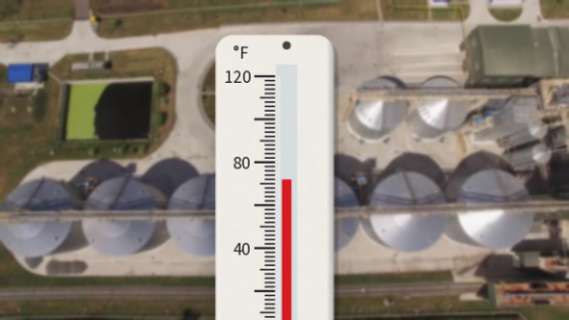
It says {"value": 72, "unit": "°F"}
